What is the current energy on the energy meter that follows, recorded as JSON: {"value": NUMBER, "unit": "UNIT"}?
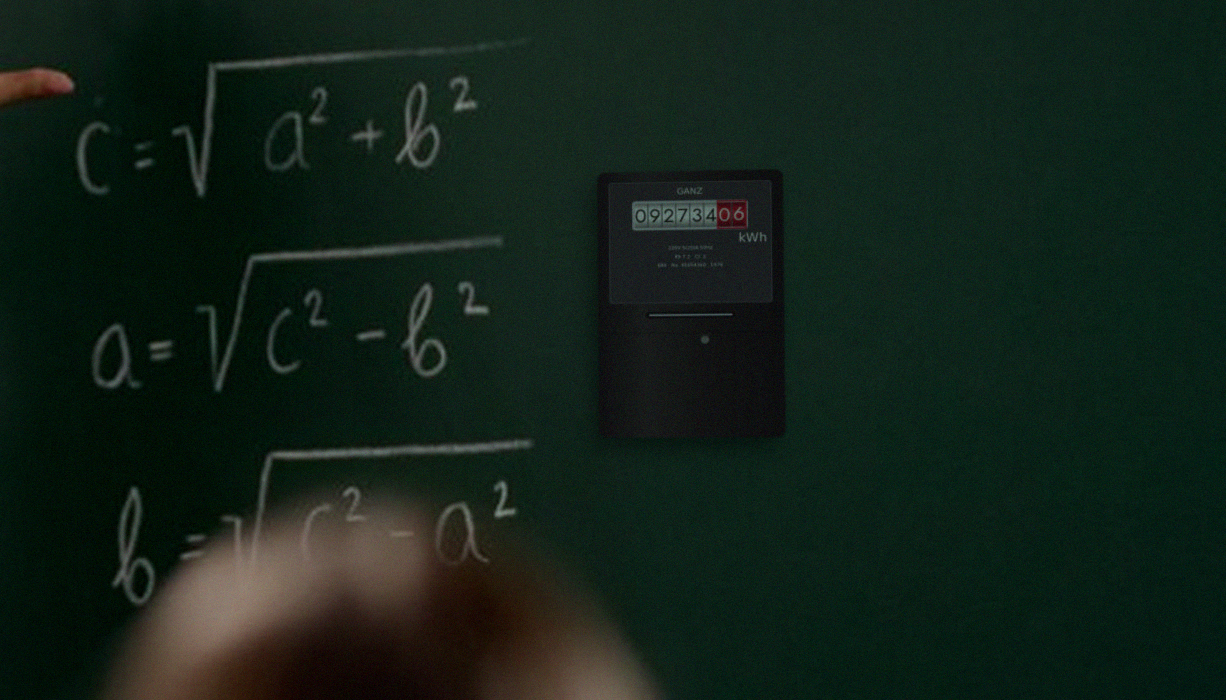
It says {"value": 92734.06, "unit": "kWh"}
